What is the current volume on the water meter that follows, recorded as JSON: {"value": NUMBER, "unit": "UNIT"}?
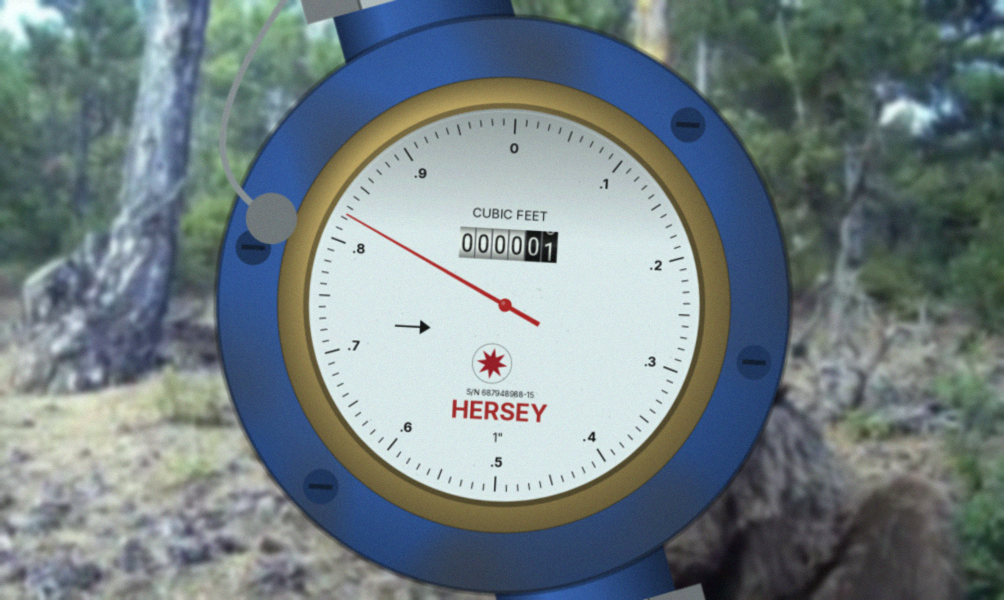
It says {"value": 0.82, "unit": "ft³"}
